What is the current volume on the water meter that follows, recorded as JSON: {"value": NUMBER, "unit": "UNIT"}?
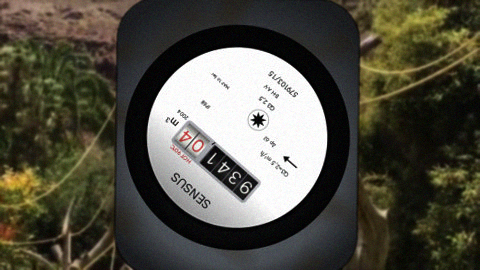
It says {"value": 9341.04, "unit": "m³"}
